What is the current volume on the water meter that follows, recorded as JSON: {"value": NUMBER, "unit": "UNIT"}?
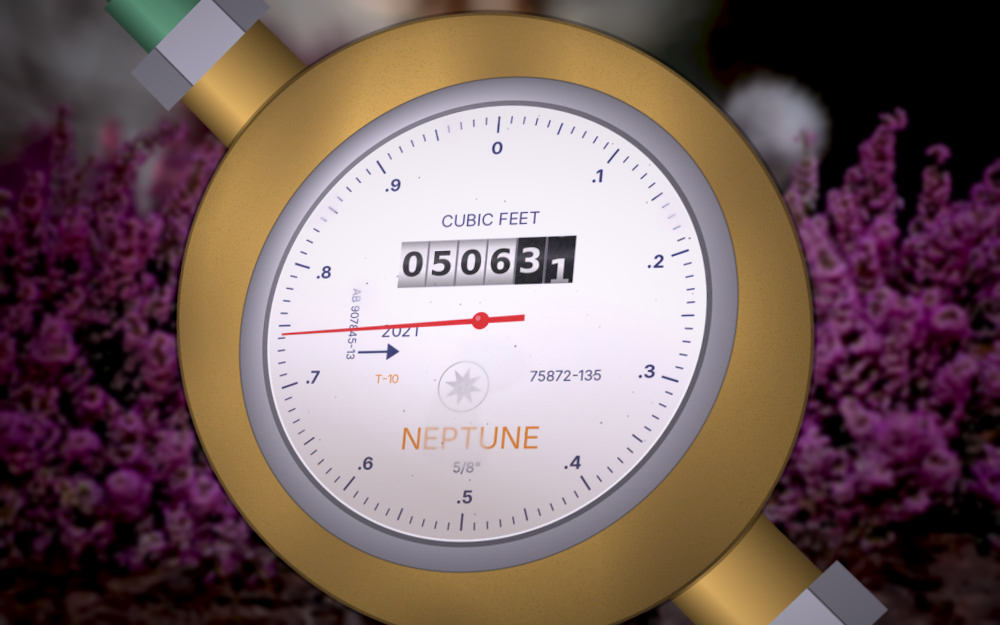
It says {"value": 50630.74, "unit": "ft³"}
